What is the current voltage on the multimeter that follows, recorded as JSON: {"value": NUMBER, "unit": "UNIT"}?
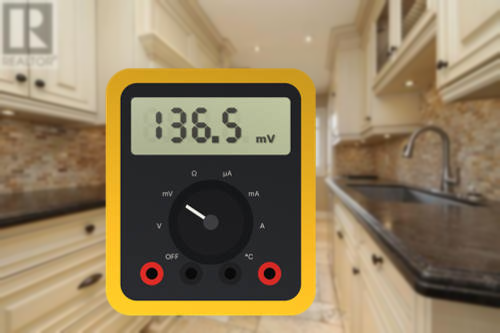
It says {"value": 136.5, "unit": "mV"}
